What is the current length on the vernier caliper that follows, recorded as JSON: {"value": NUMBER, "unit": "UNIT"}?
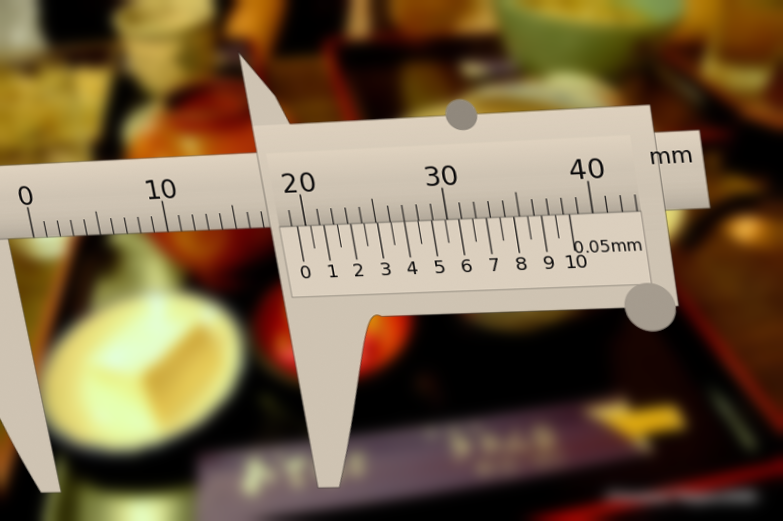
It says {"value": 19.4, "unit": "mm"}
